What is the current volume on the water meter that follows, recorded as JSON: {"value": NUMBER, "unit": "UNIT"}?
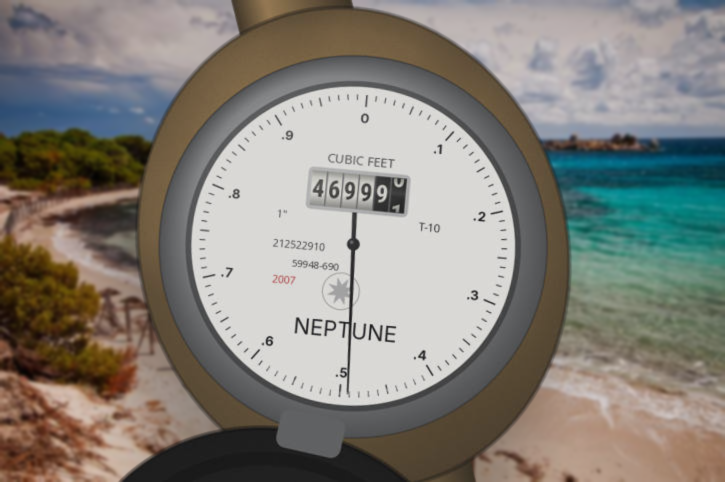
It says {"value": 469990.49, "unit": "ft³"}
